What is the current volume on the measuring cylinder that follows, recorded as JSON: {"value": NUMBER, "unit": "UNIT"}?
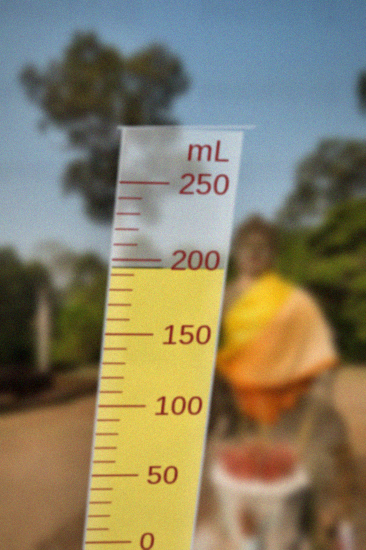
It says {"value": 195, "unit": "mL"}
